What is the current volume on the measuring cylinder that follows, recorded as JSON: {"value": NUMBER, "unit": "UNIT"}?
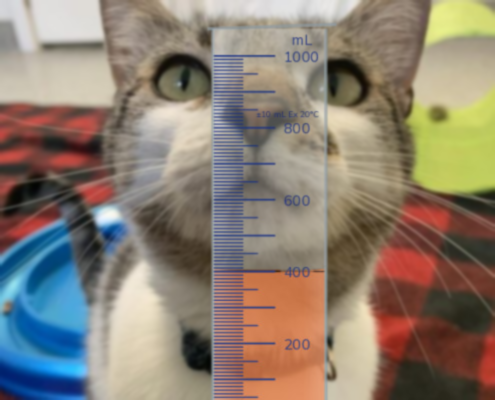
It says {"value": 400, "unit": "mL"}
